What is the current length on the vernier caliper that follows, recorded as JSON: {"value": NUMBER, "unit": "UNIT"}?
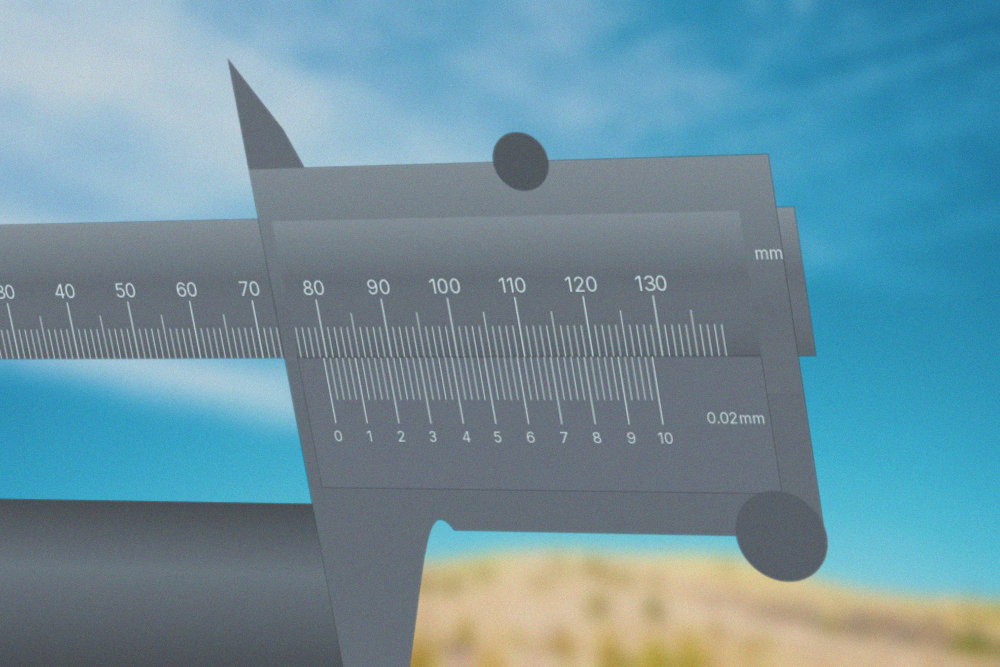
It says {"value": 79.5, "unit": "mm"}
